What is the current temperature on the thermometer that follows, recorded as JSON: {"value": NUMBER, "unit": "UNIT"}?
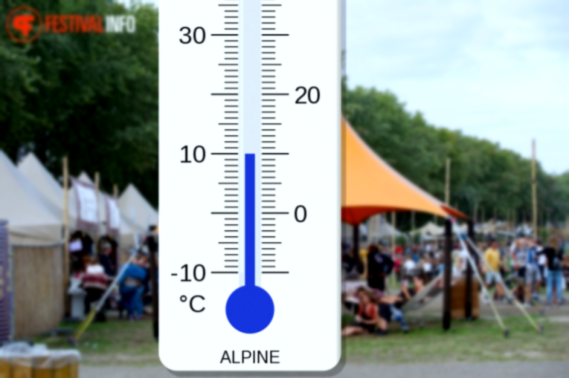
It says {"value": 10, "unit": "°C"}
